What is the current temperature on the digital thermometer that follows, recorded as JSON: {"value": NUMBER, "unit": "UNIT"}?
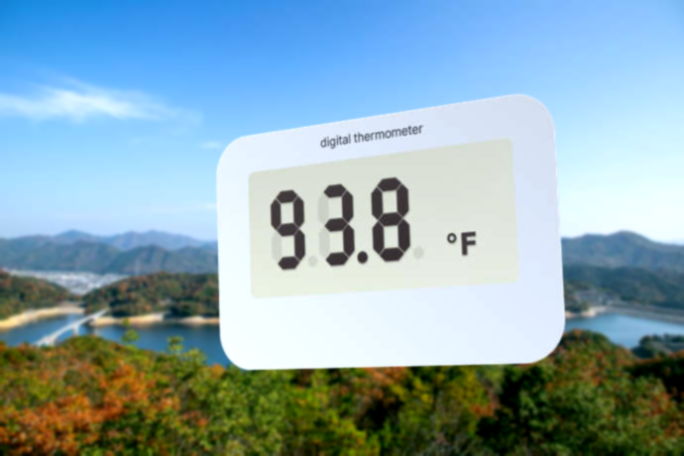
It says {"value": 93.8, "unit": "°F"}
